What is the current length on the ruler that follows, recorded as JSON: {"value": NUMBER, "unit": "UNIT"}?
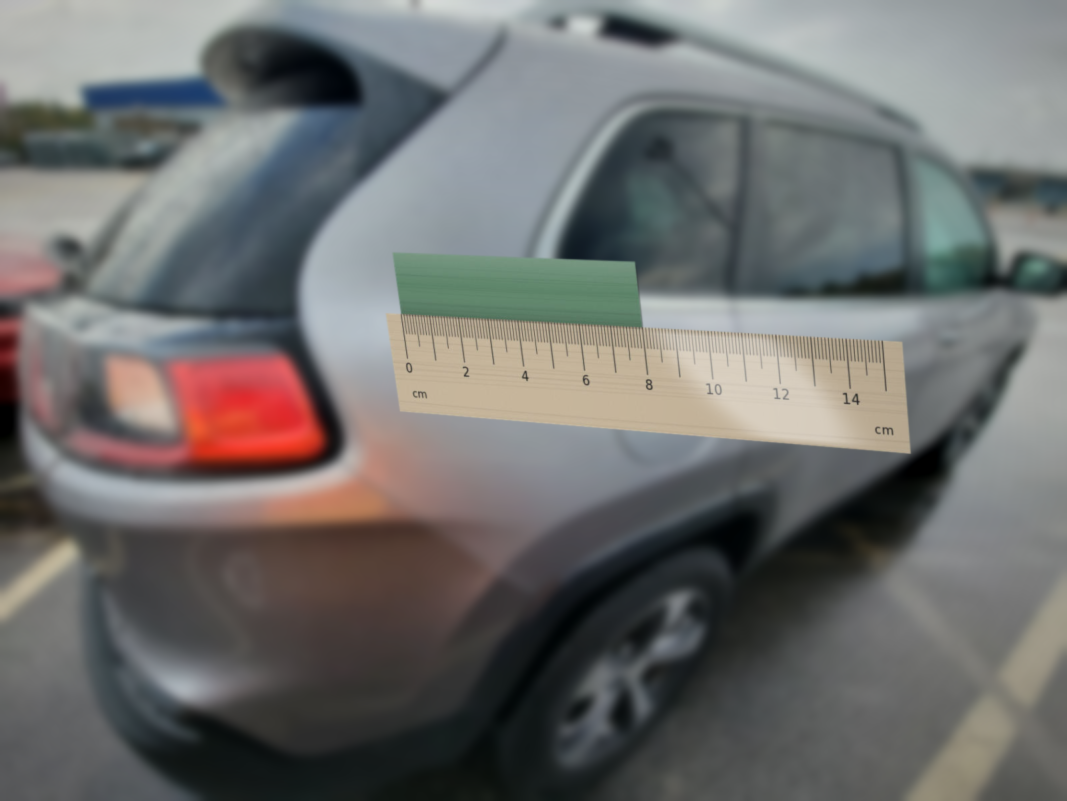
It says {"value": 8, "unit": "cm"}
